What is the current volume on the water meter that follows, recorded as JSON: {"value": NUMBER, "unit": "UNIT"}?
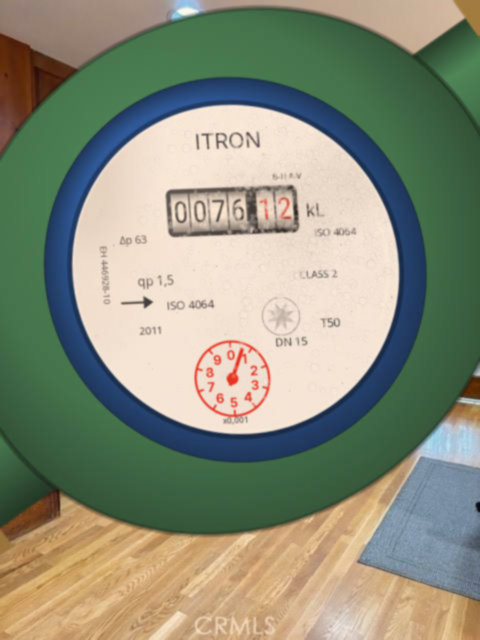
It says {"value": 76.120, "unit": "kL"}
